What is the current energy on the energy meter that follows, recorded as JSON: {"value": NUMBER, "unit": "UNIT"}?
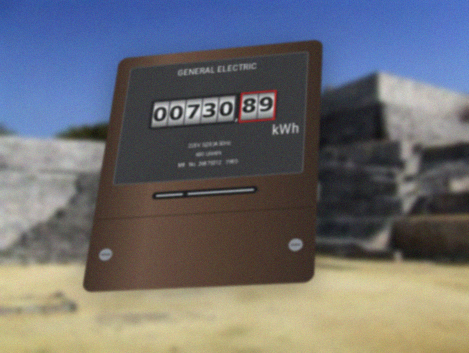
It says {"value": 730.89, "unit": "kWh"}
